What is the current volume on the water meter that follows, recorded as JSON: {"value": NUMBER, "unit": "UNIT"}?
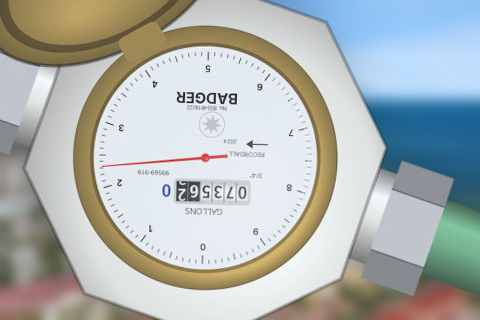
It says {"value": 735622.3, "unit": "gal"}
